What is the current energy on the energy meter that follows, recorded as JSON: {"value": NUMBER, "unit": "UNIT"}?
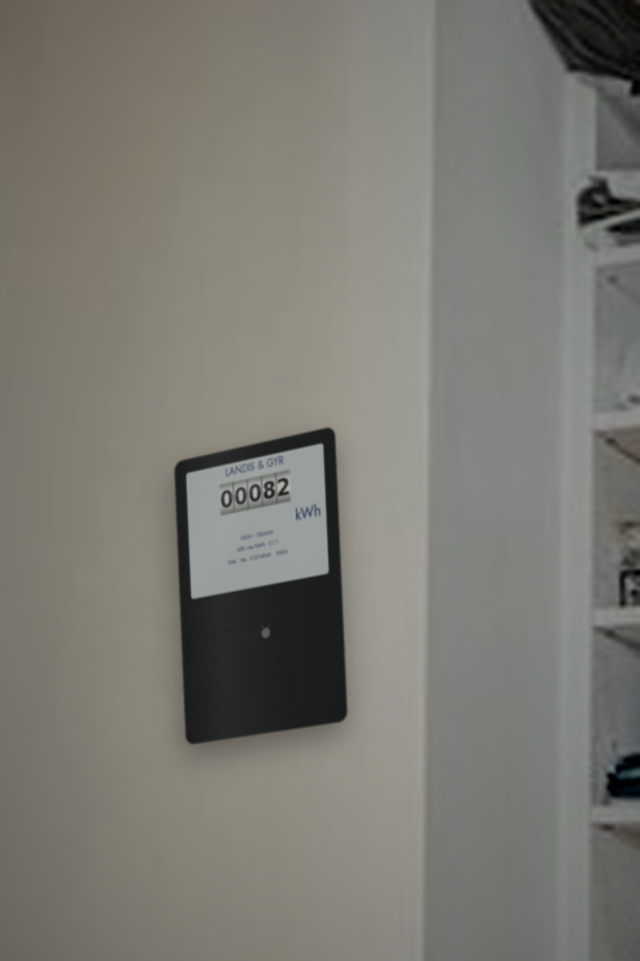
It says {"value": 82, "unit": "kWh"}
